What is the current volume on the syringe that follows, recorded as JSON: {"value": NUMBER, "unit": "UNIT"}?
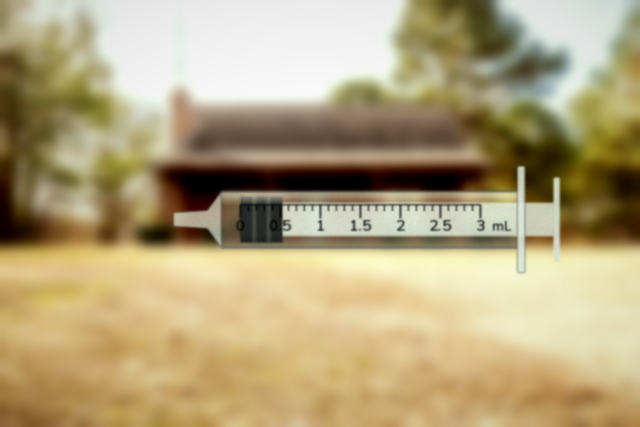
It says {"value": 0, "unit": "mL"}
